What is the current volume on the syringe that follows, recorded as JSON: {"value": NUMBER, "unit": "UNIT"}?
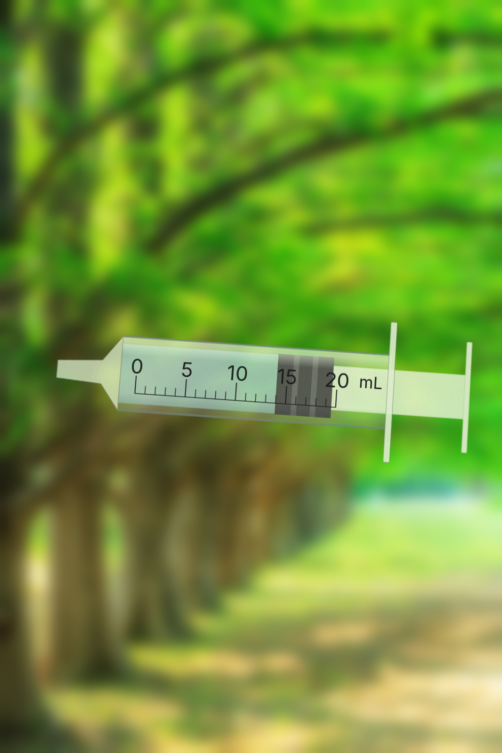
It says {"value": 14, "unit": "mL"}
